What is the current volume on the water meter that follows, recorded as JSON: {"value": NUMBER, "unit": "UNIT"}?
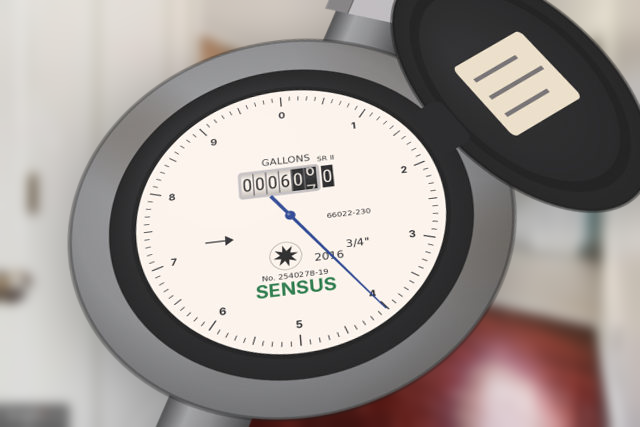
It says {"value": 6064.0, "unit": "gal"}
